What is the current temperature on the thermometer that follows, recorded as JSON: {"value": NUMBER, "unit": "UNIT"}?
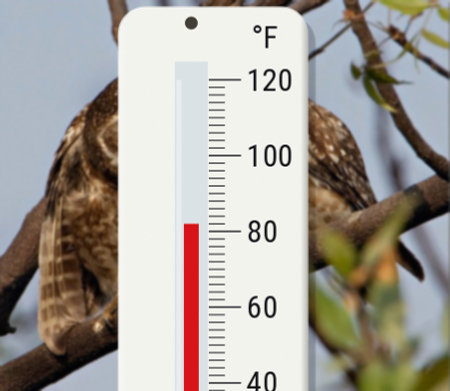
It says {"value": 82, "unit": "°F"}
